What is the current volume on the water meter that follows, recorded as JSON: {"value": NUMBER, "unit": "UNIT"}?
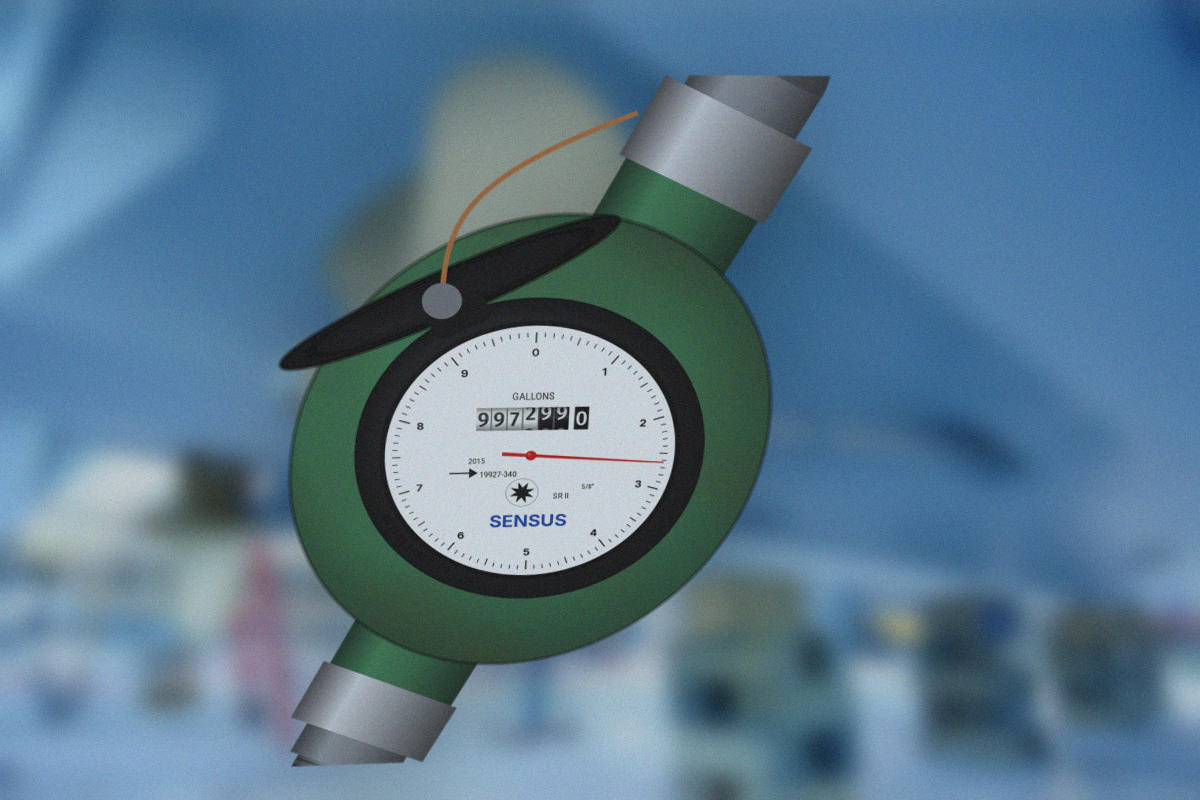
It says {"value": 9972992.6, "unit": "gal"}
